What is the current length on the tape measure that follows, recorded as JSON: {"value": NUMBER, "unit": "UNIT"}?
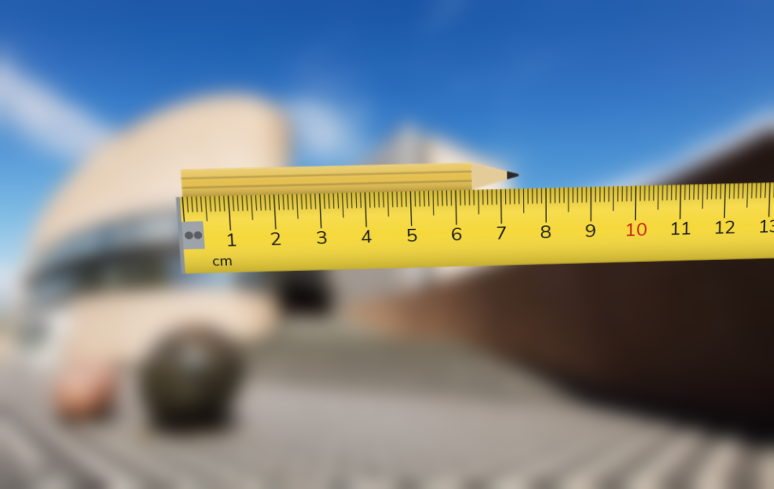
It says {"value": 7.4, "unit": "cm"}
